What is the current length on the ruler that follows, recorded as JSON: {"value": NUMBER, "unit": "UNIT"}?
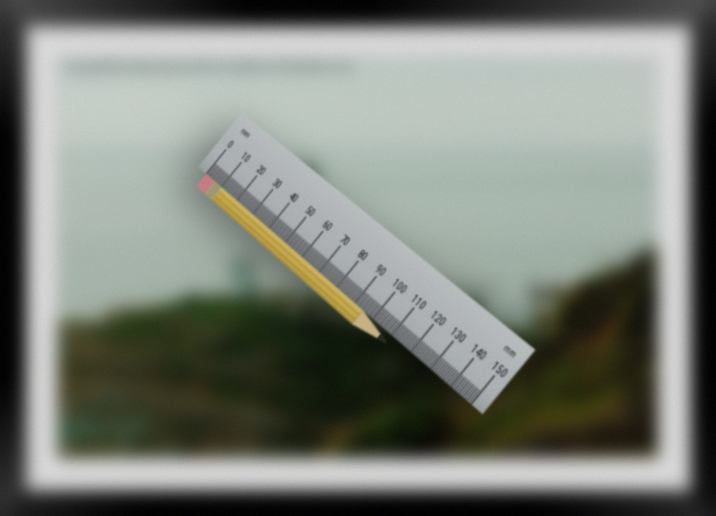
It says {"value": 110, "unit": "mm"}
